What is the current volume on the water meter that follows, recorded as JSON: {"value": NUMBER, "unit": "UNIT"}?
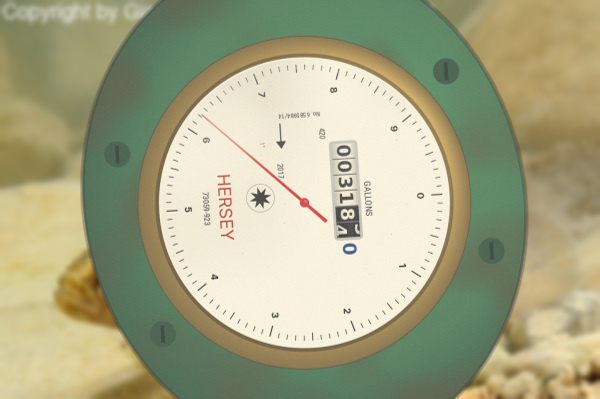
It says {"value": 31836.2, "unit": "gal"}
